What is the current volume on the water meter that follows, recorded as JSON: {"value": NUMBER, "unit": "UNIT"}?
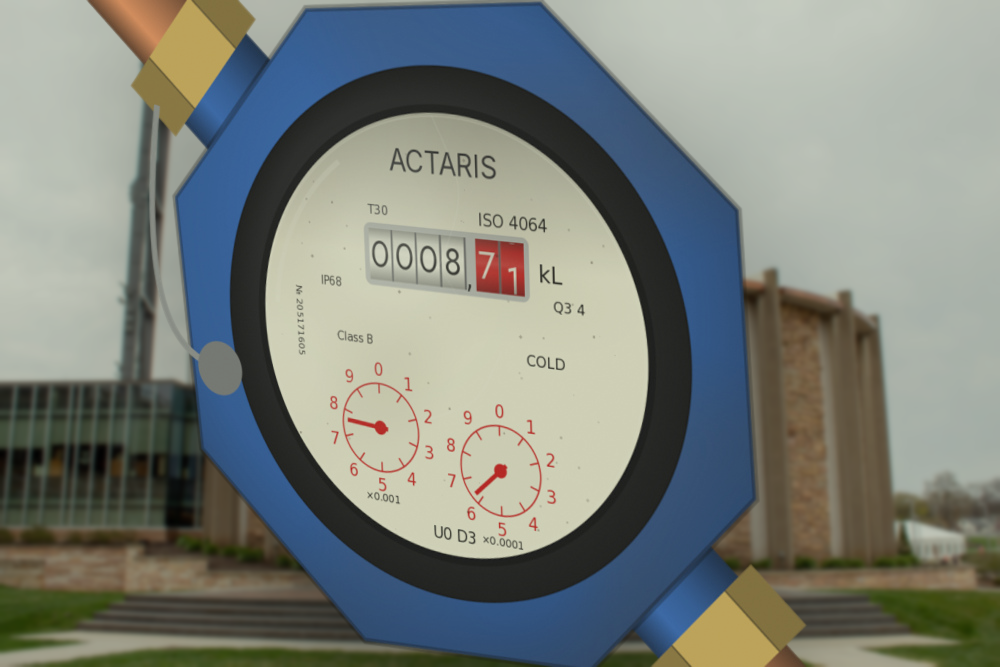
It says {"value": 8.7076, "unit": "kL"}
